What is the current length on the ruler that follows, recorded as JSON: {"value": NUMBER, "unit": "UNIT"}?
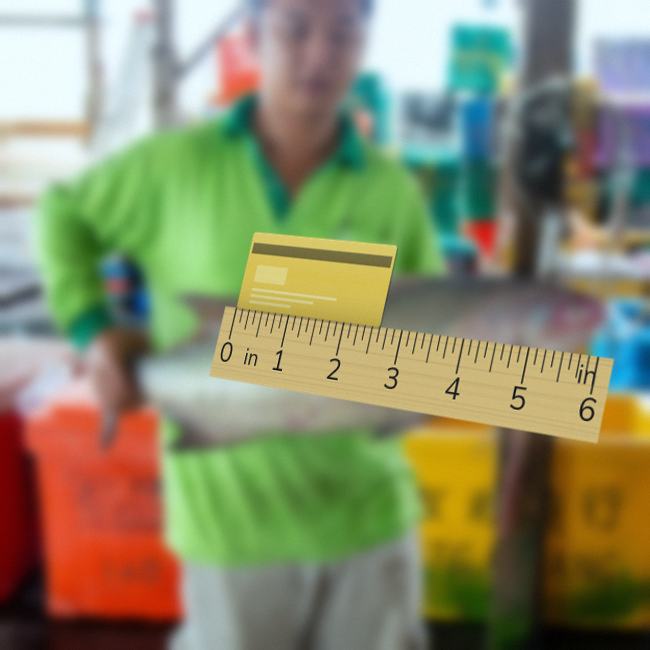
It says {"value": 2.625, "unit": "in"}
